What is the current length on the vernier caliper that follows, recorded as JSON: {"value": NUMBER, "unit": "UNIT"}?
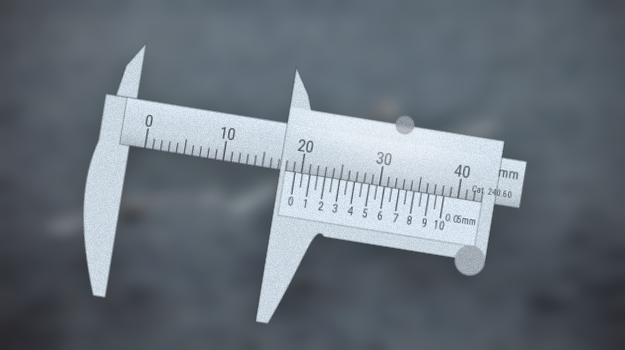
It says {"value": 19.2, "unit": "mm"}
